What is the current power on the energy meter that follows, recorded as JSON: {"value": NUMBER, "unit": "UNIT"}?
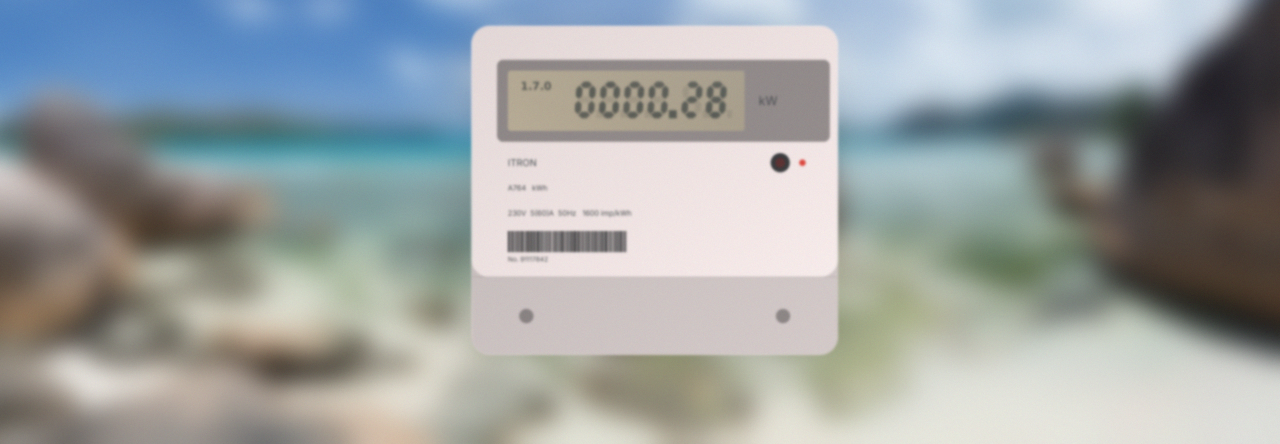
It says {"value": 0.28, "unit": "kW"}
